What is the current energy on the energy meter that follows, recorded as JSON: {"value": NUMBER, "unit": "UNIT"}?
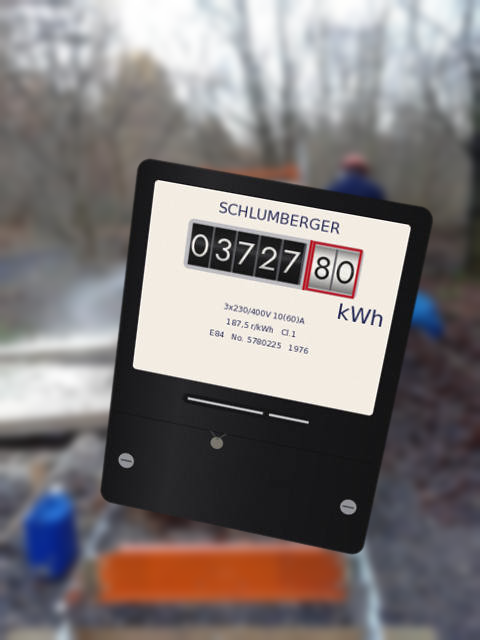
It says {"value": 3727.80, "unit": "kWh"}
